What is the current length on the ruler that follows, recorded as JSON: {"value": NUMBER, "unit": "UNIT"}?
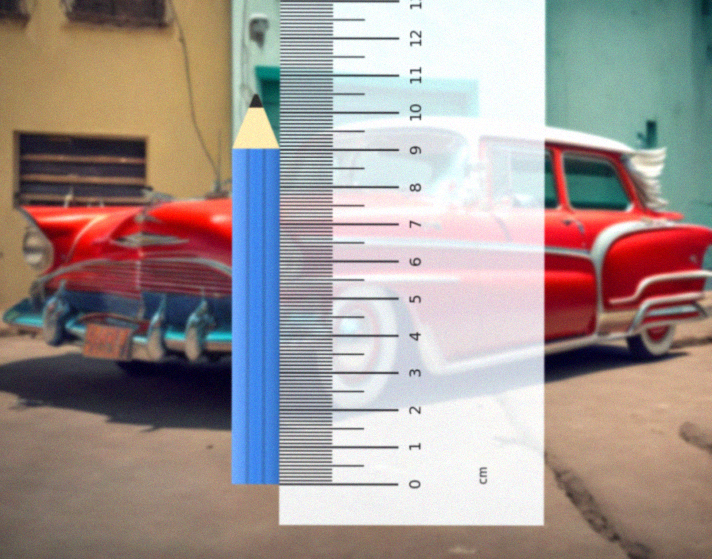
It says {"value": 10.5, "unit": "cm"}
